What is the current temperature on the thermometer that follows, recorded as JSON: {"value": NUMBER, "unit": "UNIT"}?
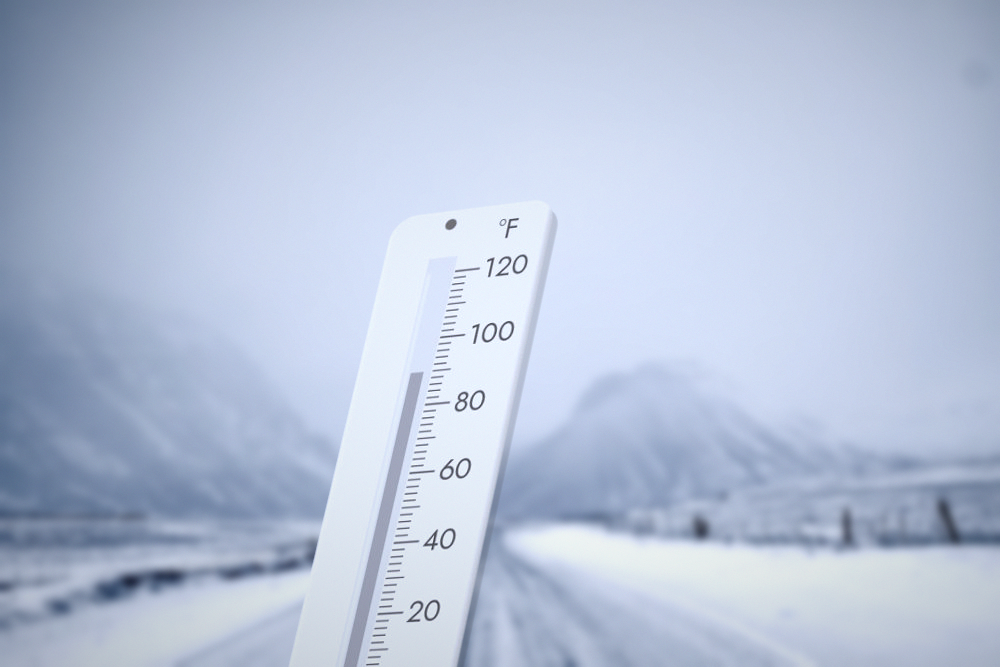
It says {"value": 90, "unit": "°F"}
